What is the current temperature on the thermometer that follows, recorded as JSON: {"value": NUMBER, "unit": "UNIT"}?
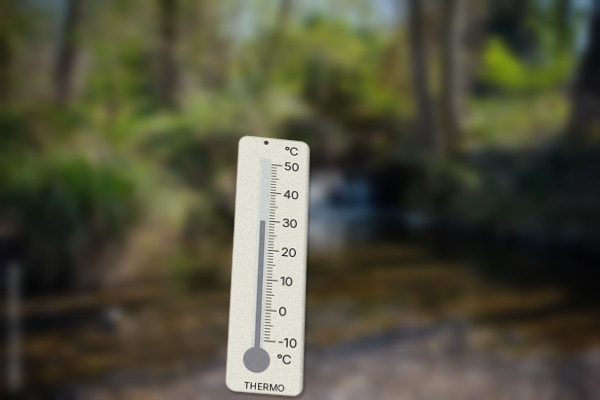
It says {"value": 30, "unit": "°C"}
